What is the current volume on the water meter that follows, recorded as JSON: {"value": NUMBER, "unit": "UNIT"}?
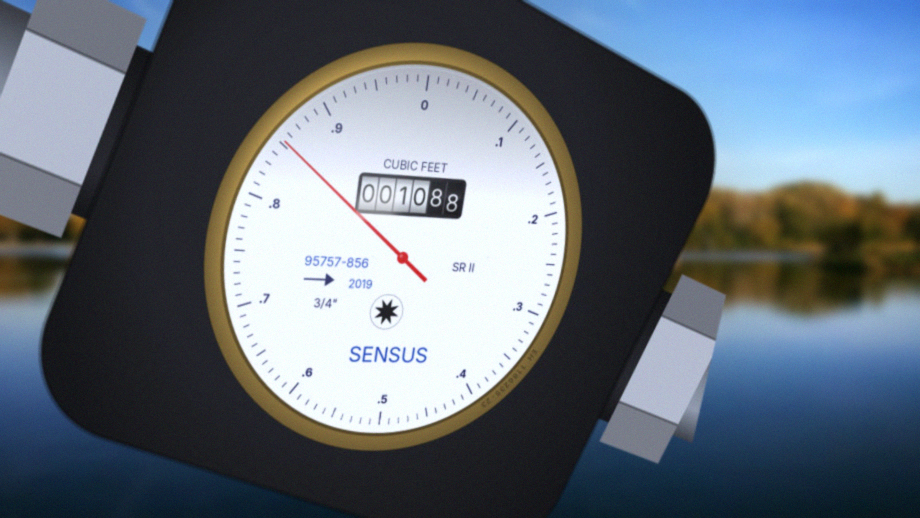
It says {"value": 1087.85, "unit": "ft³"}
